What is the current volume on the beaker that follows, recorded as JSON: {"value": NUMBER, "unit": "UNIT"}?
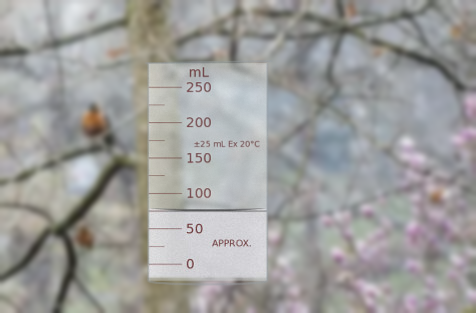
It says {"value": 75, "unit": "mL"}
